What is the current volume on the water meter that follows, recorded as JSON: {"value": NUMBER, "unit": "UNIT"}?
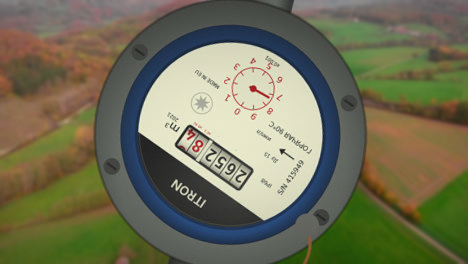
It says {"value": 2652.837, "unit": "m³"}
